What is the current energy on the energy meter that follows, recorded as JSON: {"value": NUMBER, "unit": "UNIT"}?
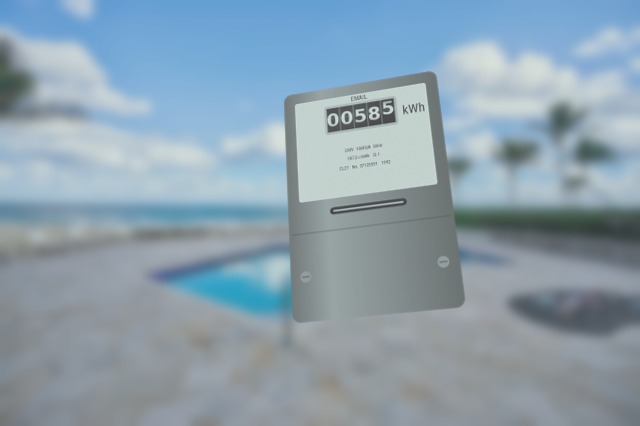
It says {"value": 585, "unit": "kWh"}
